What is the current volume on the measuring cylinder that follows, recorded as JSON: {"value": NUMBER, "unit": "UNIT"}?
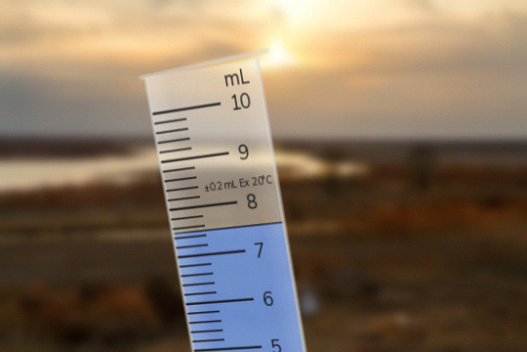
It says {"value": 7.5, "unit": "mL"}
